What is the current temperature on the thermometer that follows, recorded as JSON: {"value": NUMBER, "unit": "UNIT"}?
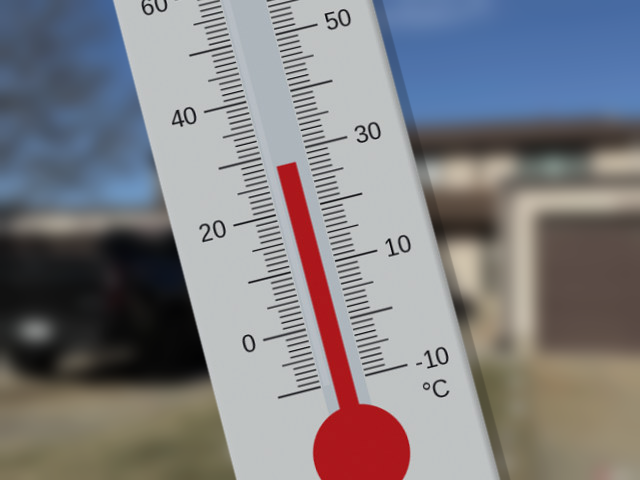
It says {"value": 28, "unit": "°C"}
